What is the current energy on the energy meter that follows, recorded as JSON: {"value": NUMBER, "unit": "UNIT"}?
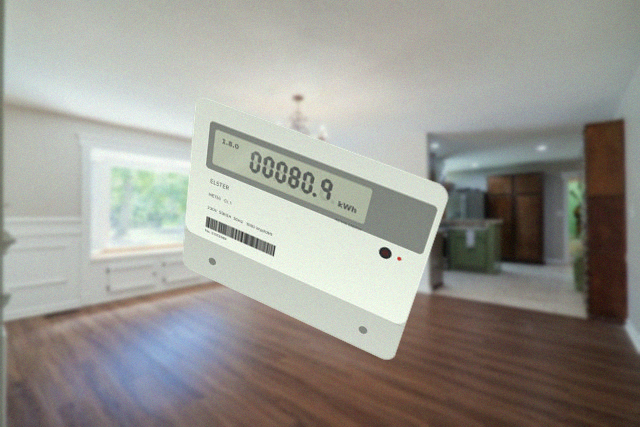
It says {"value": 80.9, "unit": "kWh"}
